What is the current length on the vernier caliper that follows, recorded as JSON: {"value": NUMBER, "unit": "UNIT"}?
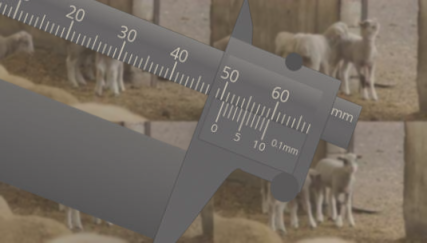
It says {"value": 50.6, "unit": "mm"}
